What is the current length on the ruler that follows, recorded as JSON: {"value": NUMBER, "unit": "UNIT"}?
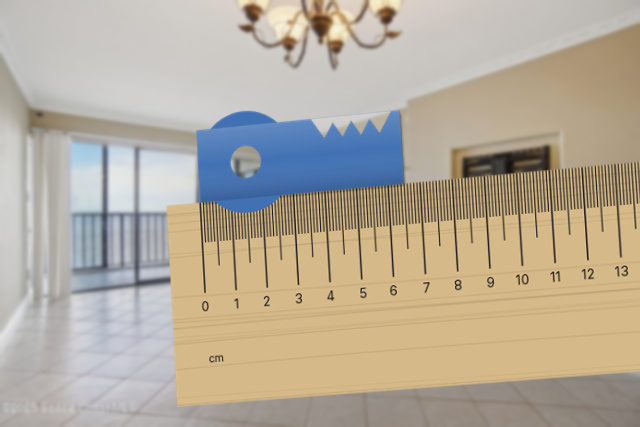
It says {"value": 6.5, "unit": "cm"}
